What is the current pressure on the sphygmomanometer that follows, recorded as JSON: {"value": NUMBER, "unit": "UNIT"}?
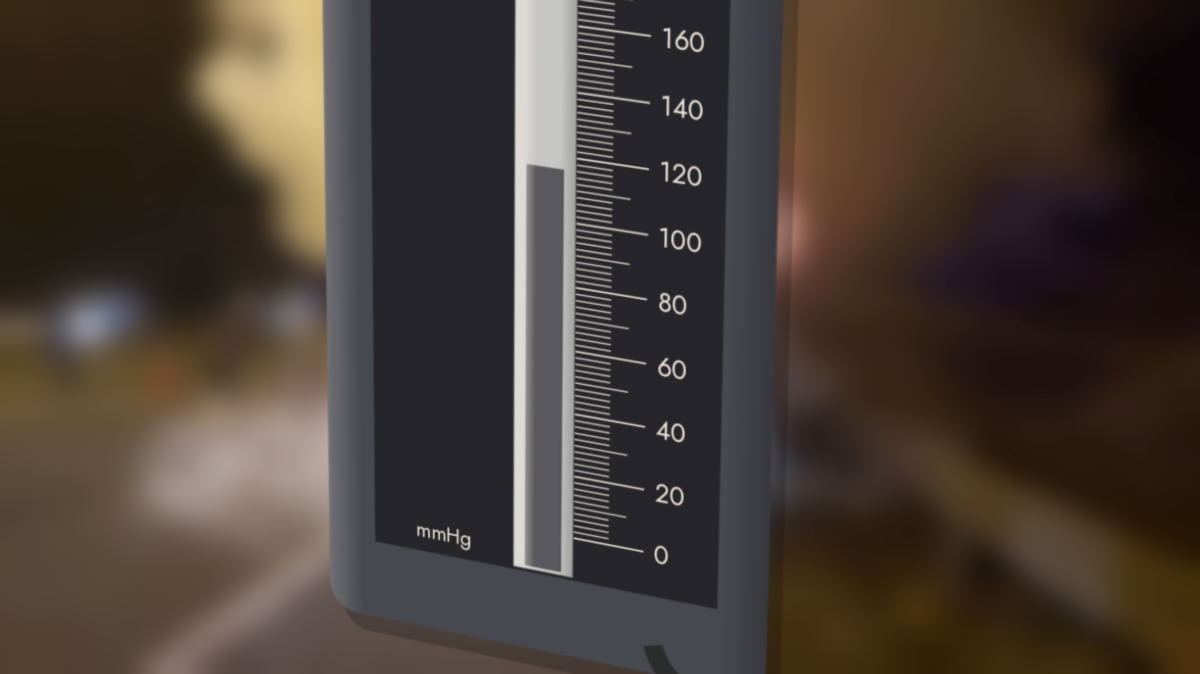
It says {"value": 116, "unit": "mmHg"}
